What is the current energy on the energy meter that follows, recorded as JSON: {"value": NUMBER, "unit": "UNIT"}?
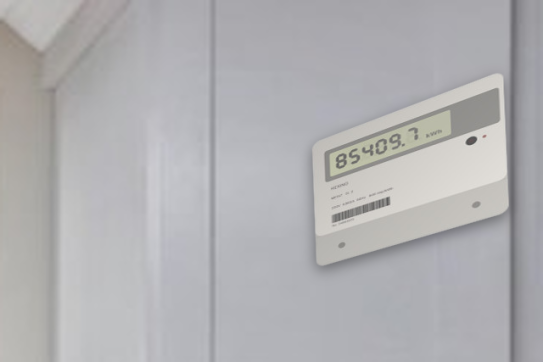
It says {"value": 85409.7, "unit": "kWh"}
